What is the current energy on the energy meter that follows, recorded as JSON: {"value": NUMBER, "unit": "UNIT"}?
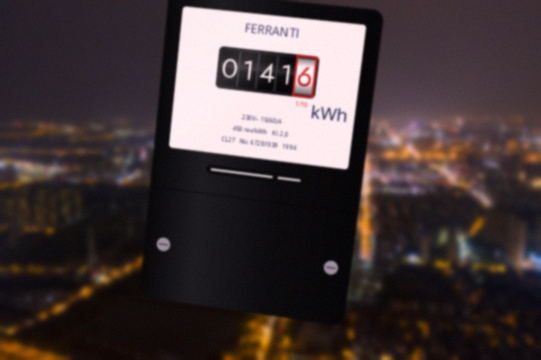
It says {"value": 141.6, "unit": "kWh"}
